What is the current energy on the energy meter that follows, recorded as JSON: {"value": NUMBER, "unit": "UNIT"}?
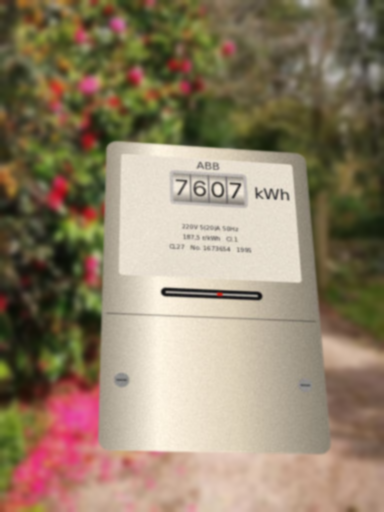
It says {"value": 7607, "unit": "kWh"}
